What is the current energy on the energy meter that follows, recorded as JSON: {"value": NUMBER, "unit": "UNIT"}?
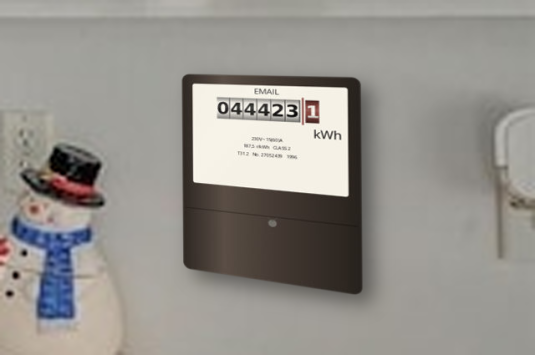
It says {"value": 44423.1, "unit": "kWh"}
